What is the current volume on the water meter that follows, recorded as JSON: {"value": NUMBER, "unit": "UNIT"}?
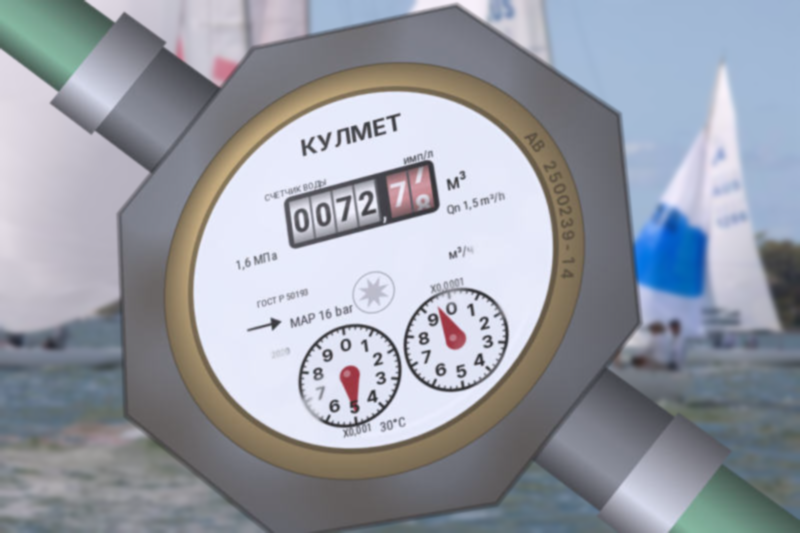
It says {"value": 72.7749, "unit": "m³"}
